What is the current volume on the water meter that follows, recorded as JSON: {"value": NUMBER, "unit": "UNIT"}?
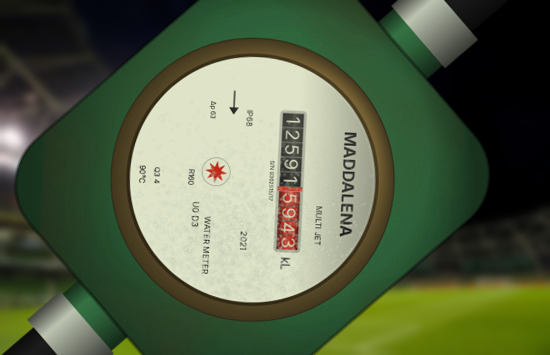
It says {"value": 12591.5943, "unit": "kL"}
